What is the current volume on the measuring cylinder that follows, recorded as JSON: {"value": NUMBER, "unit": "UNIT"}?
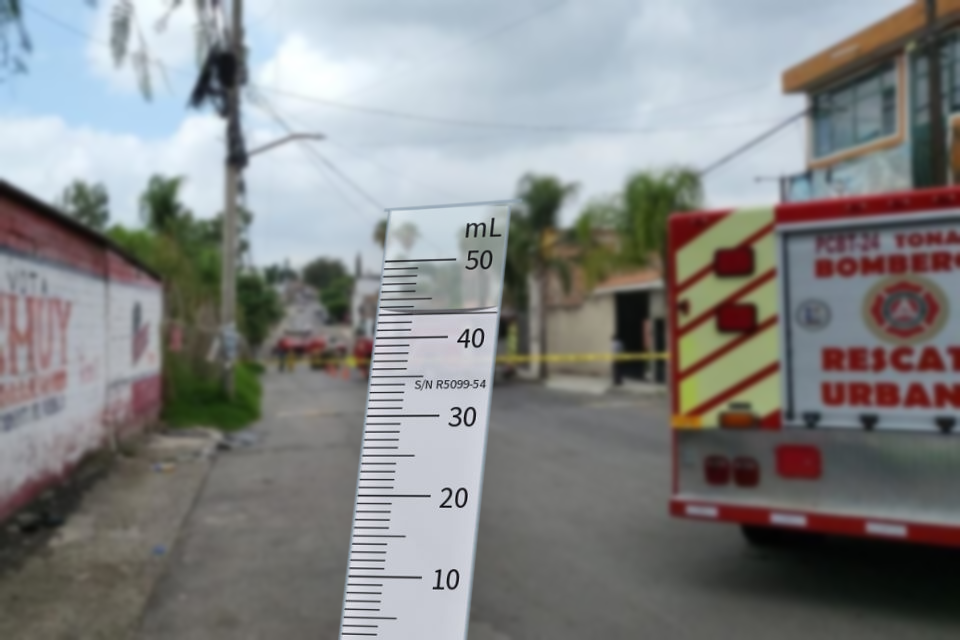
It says {"value": 43, "unit": "mL"}
